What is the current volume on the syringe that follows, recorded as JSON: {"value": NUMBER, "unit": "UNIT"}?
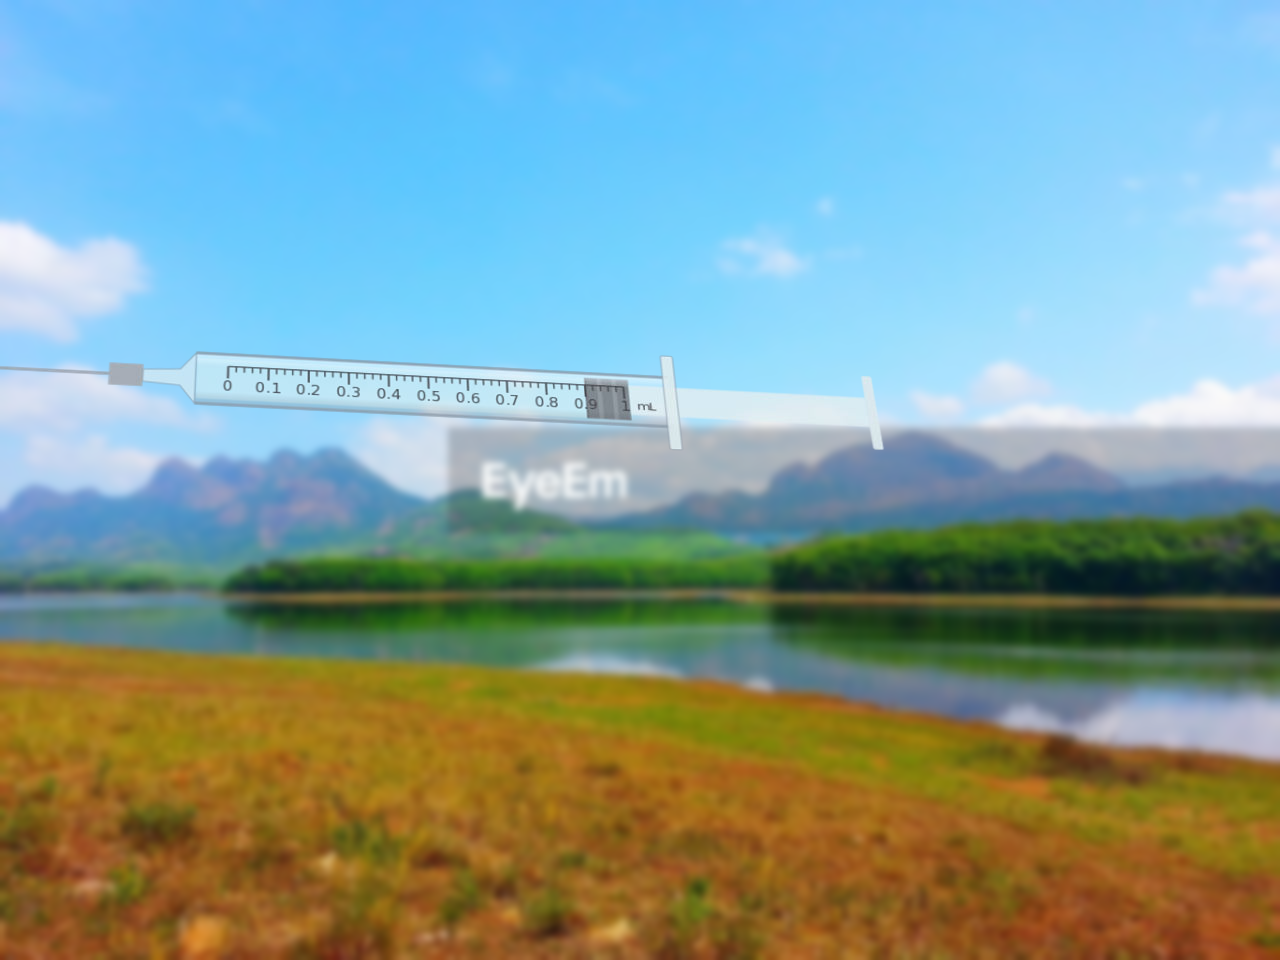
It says {"value": 0.9, "unit": "mL"}
